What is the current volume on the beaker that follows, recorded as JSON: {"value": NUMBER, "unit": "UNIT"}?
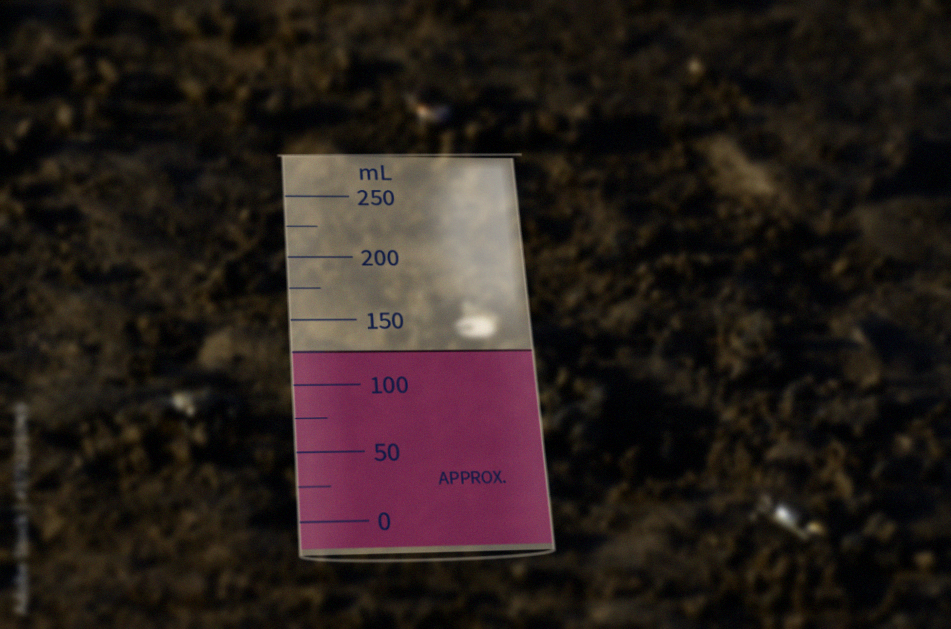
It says {"value": 125, "unit": "mL"}
